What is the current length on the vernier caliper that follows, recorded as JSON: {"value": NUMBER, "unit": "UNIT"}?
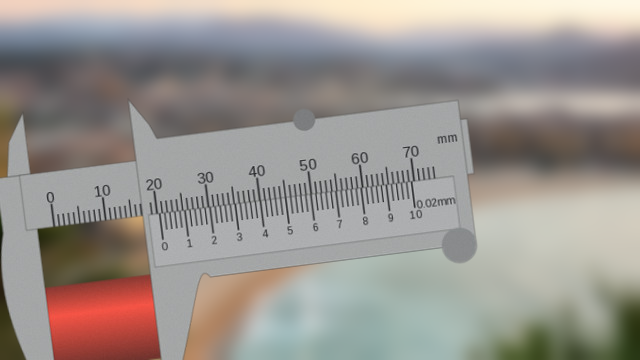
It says {"value": 20.5, "unit": "mm"}
